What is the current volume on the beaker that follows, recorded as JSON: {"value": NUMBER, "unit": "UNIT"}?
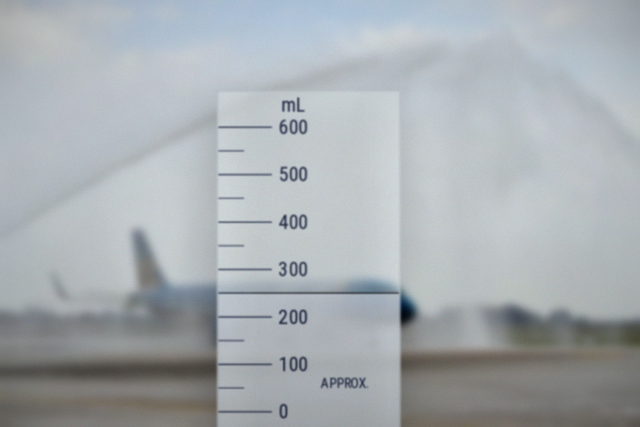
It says {"value": 250, "unit": "mL"}
